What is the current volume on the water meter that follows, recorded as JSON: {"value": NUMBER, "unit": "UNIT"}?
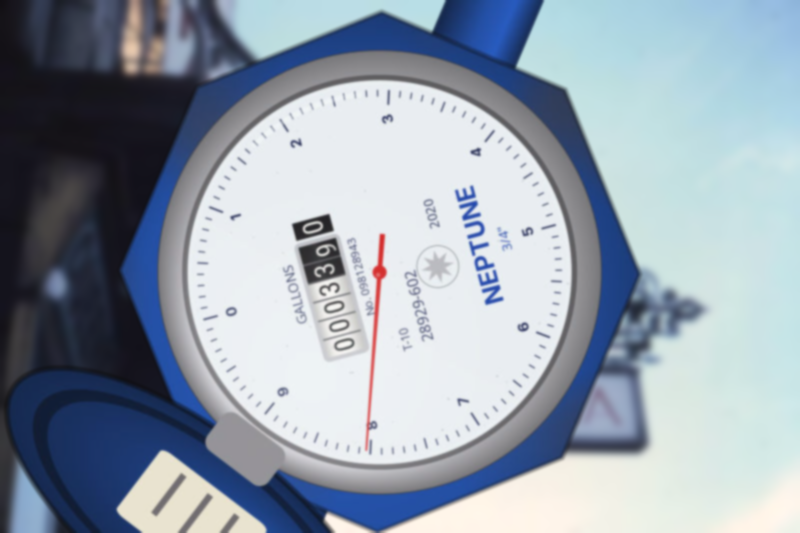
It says {"value": 3388.0, "unit": "gal"}
